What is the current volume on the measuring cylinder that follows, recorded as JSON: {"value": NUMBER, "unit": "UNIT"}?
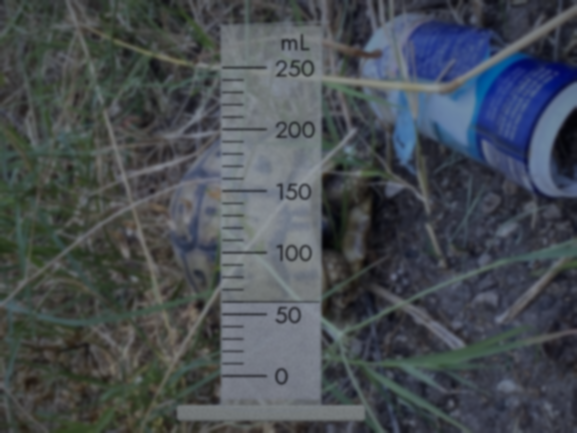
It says {"value": 60, "unit": "mL"}
